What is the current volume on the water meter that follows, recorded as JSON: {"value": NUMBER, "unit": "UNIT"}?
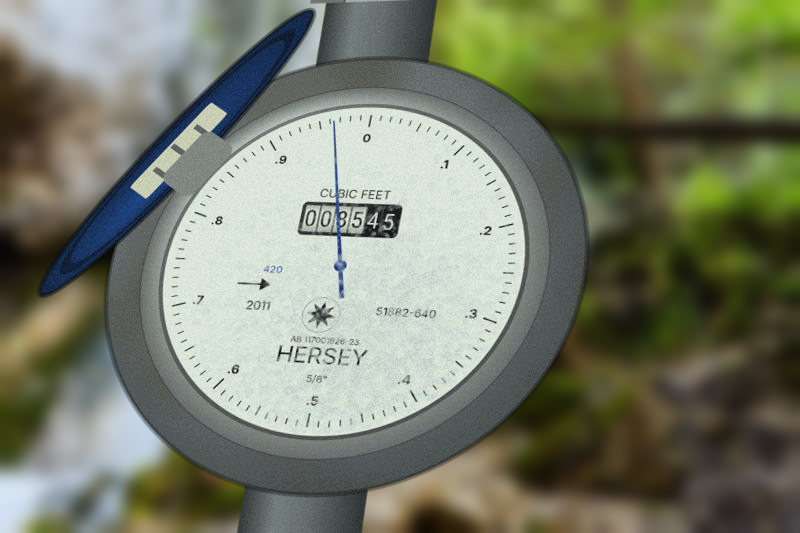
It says {"value": 8544.96, "unit": "ft³"}
